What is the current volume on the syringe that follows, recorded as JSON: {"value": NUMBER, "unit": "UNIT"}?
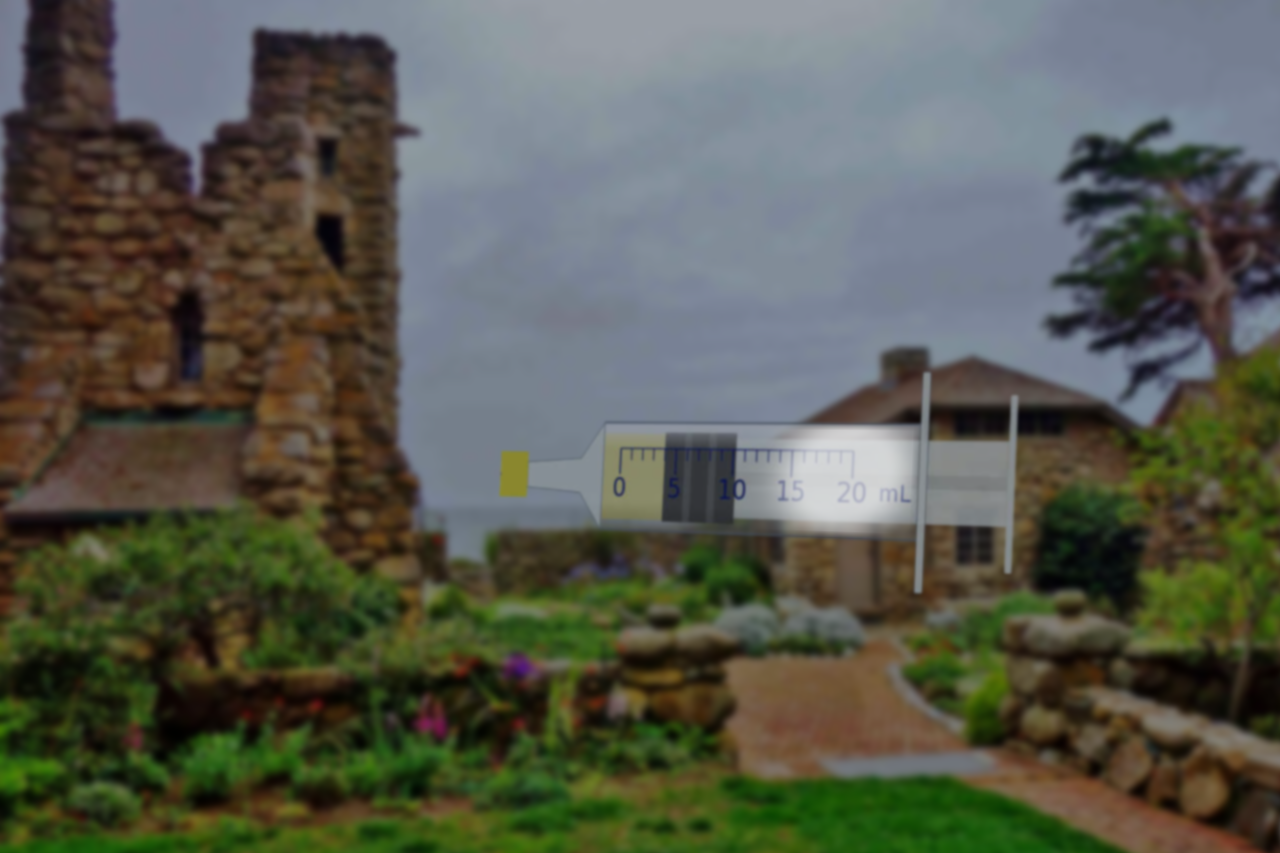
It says {"value": 4, "unit": "mL"}
